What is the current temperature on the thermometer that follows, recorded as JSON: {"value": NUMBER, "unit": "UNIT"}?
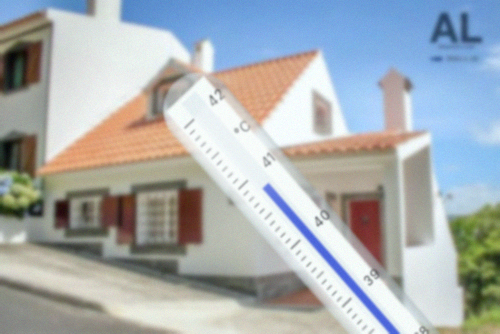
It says {"value": 40.8, "unit": "°C"}
